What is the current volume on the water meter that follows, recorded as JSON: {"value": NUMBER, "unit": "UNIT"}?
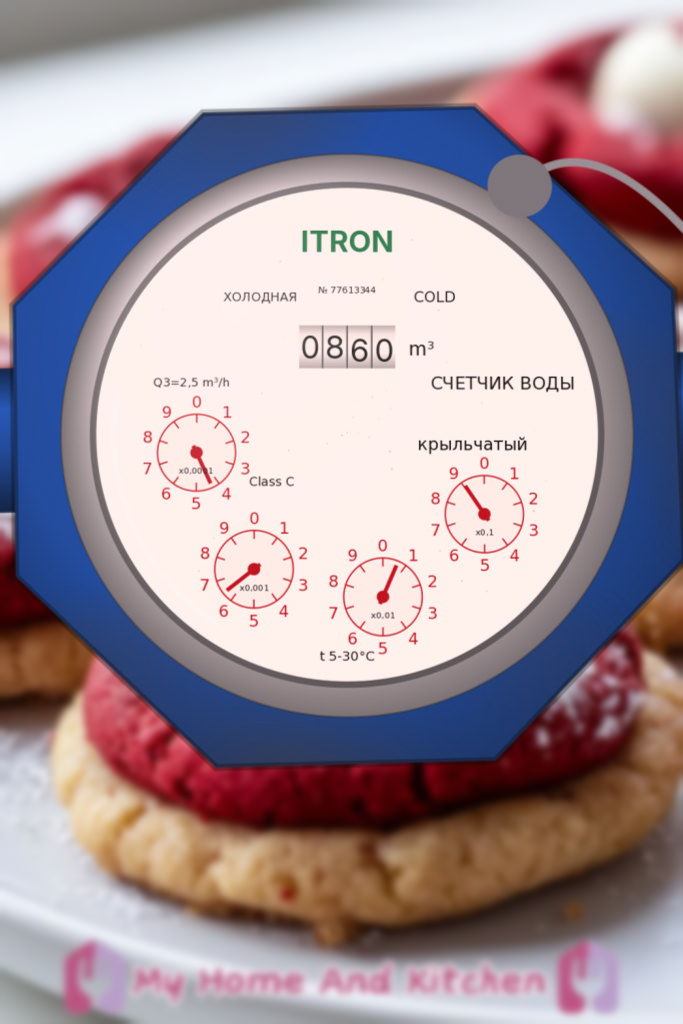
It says {"value": 859.9064, "unit": "m³"}
